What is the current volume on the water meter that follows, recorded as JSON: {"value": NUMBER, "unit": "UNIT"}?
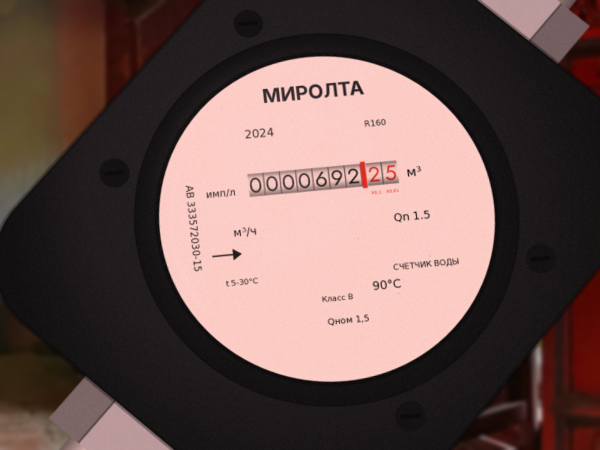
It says {"value": 692.25, "unit": "m³"}
